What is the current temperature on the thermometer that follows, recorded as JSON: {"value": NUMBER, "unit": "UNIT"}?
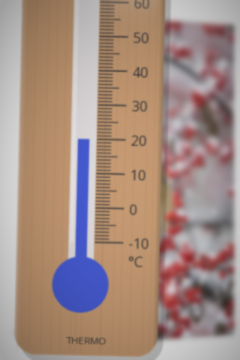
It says {"value": 20, "unit": "°C"}
